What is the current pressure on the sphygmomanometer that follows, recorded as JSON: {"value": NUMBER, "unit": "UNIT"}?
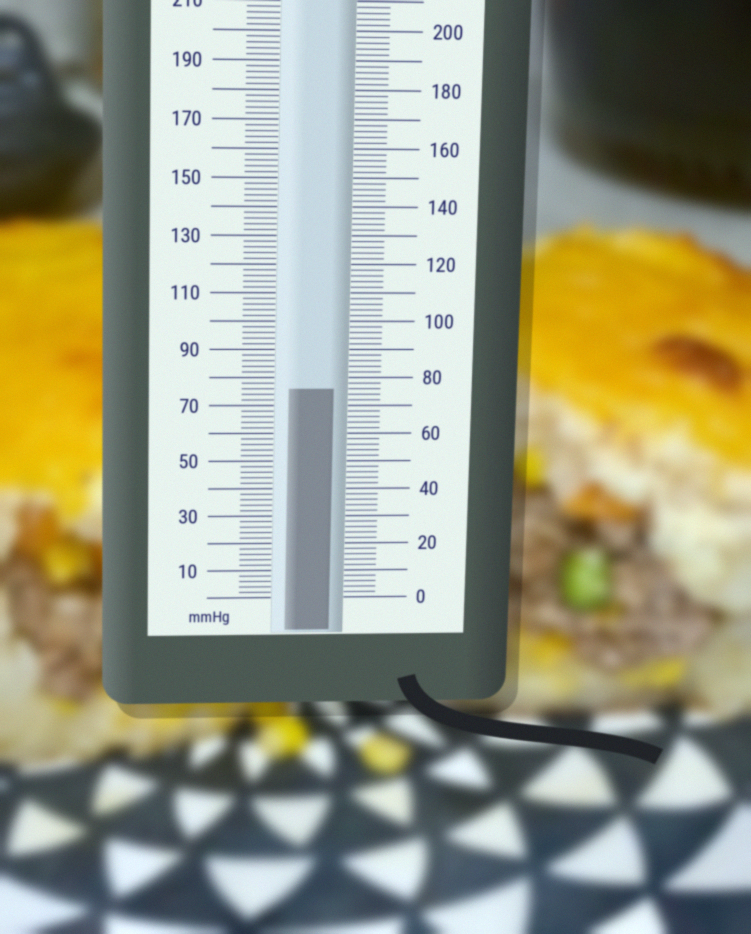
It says {"value": 76, "unit": "mmHg"}
